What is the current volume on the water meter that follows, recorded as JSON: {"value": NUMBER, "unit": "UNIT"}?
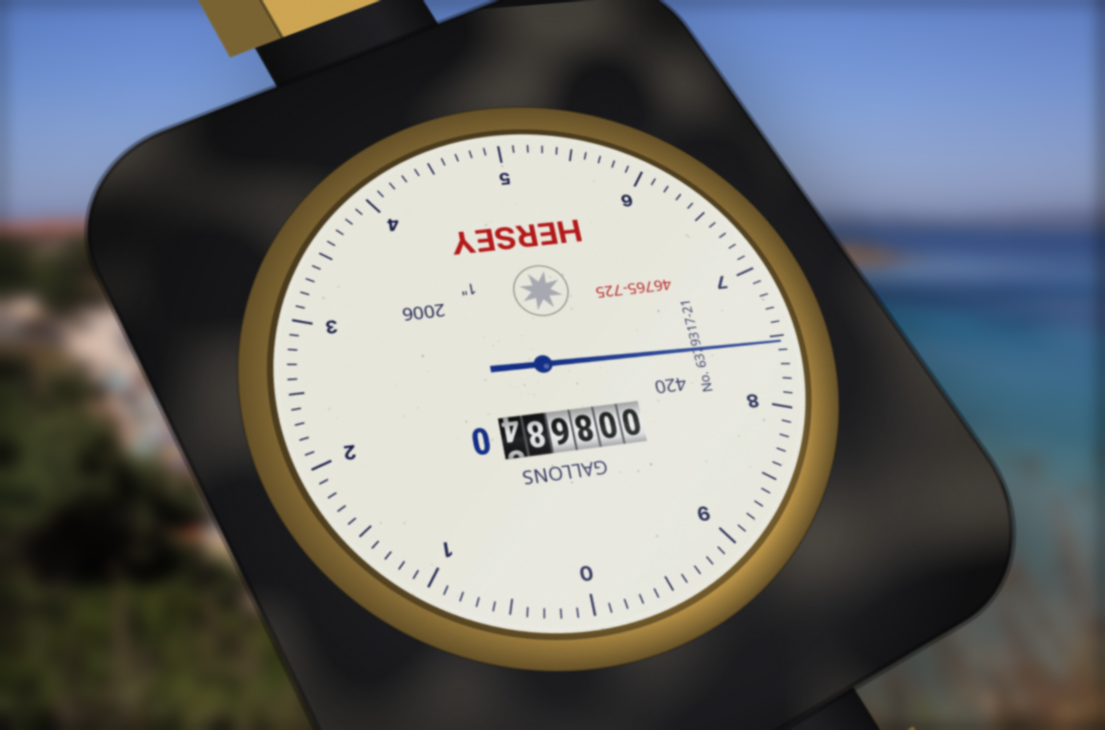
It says {"value": 86837.5, "unit": "gal"}
